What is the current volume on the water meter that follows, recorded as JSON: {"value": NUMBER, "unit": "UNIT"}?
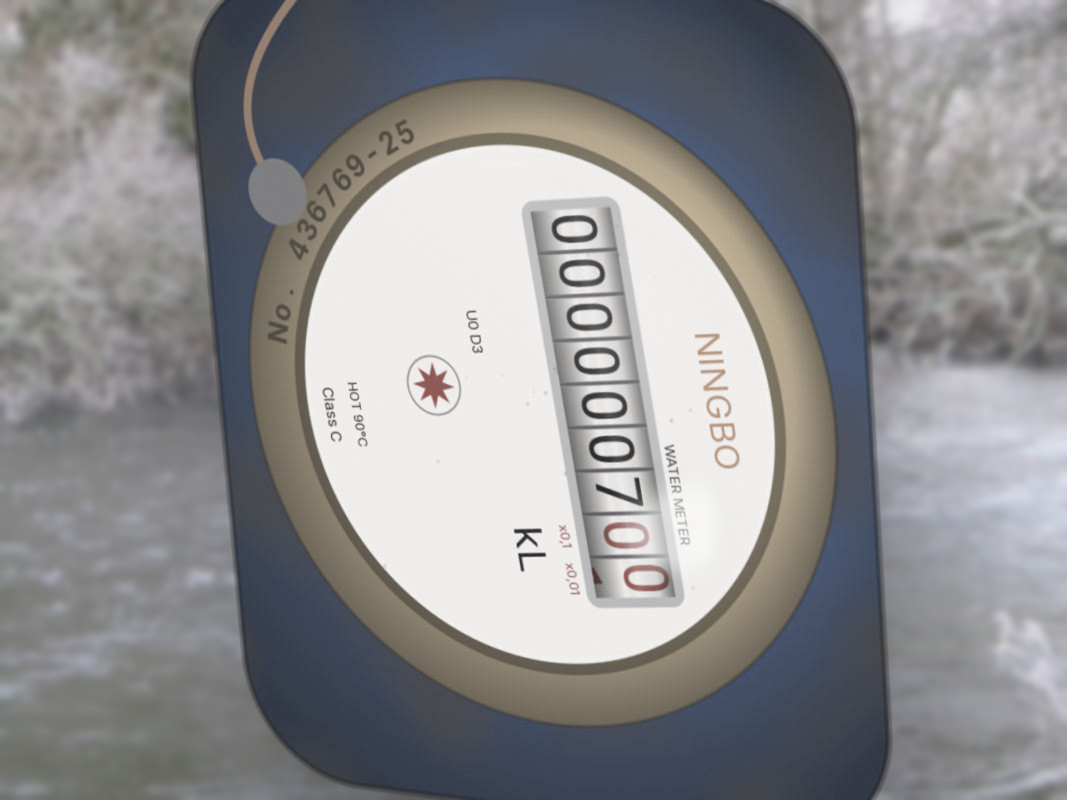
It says {"value": 7.00, "unit": "kL"}
